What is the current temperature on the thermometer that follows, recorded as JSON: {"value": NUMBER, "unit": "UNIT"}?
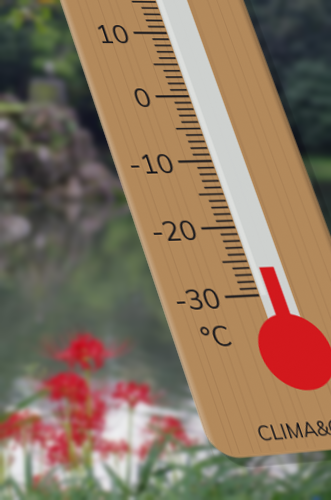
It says {"value": -26, "unit": "°C"}
